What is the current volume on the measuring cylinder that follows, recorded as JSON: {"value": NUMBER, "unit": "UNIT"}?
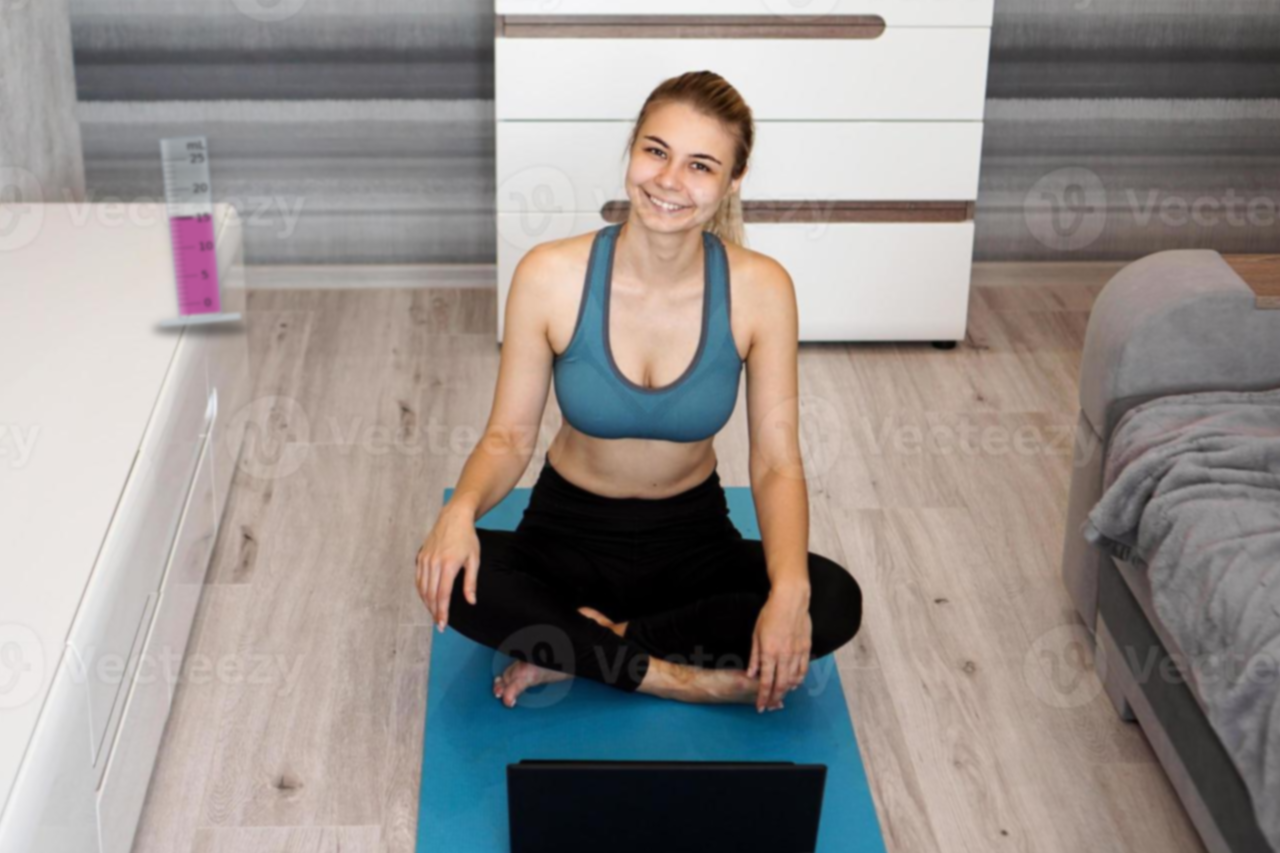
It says {"value": 15, "unit": "mL"}
